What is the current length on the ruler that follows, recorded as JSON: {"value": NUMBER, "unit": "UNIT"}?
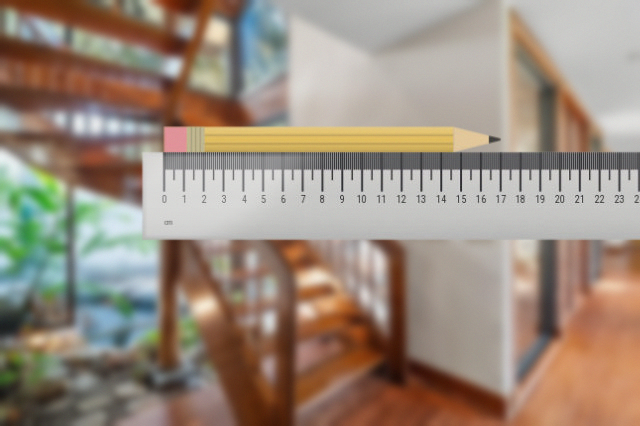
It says {"value": 17, "unit": "cm"}
